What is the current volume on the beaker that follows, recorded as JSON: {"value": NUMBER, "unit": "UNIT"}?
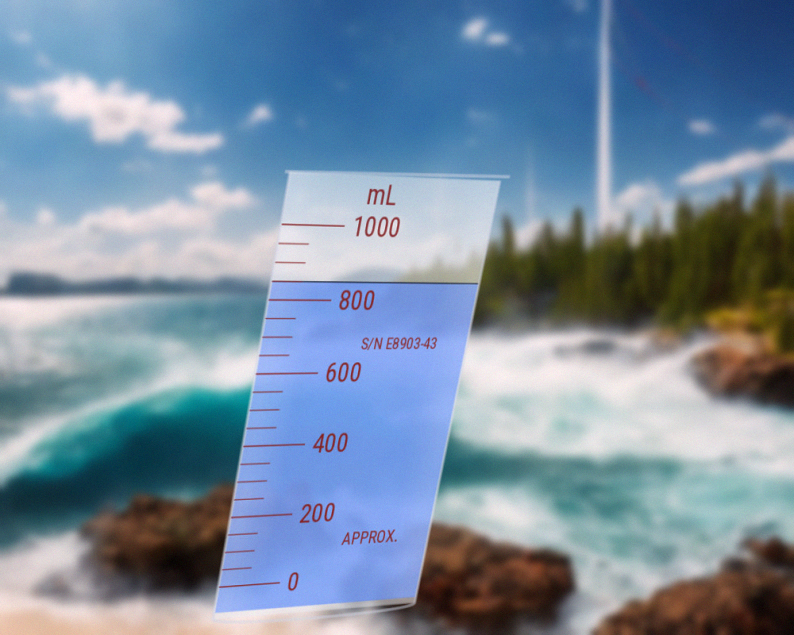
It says {"value": 850, "unit": "mL"}
